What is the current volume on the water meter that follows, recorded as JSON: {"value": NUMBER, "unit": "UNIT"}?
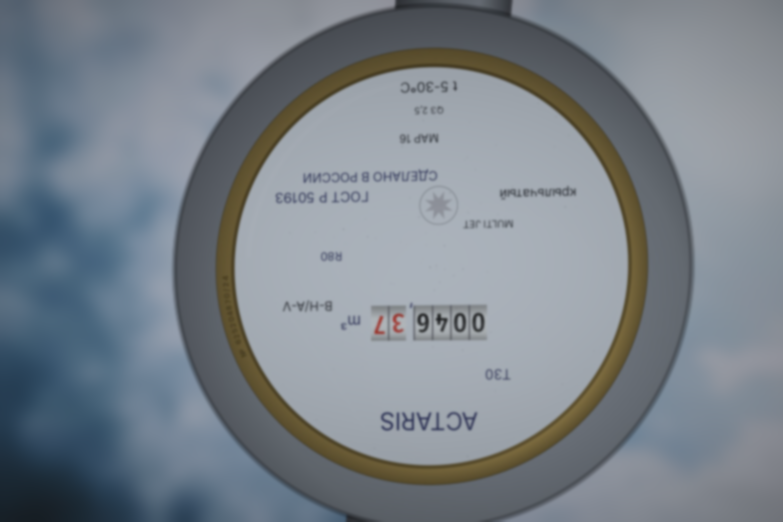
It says {"value": 46.37, "unit": "m³"}
